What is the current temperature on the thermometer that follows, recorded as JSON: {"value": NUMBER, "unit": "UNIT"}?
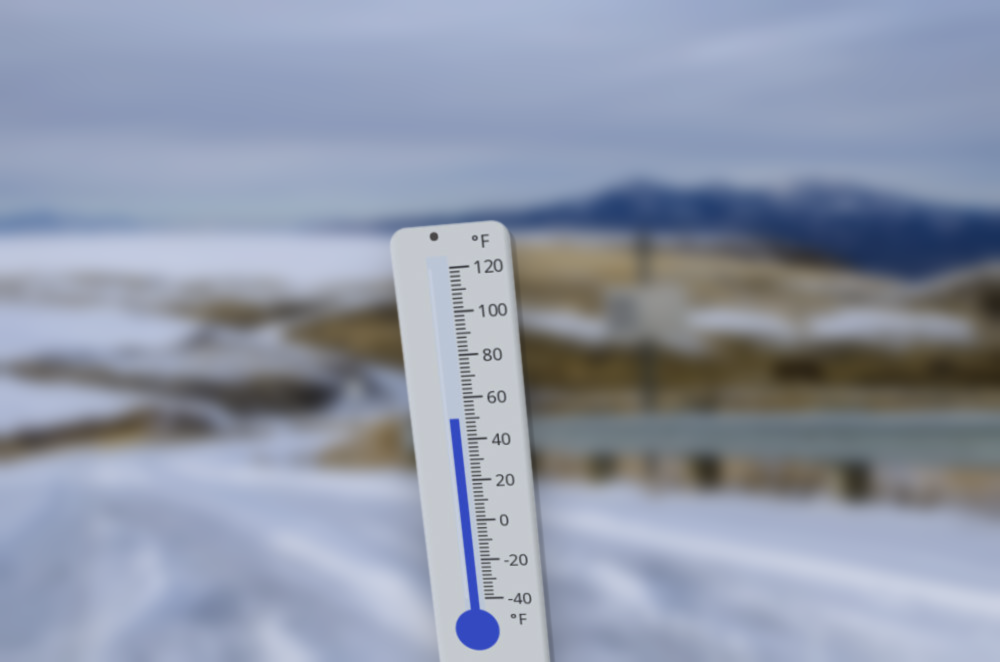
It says {"value": 50, "unit": "°F"}
